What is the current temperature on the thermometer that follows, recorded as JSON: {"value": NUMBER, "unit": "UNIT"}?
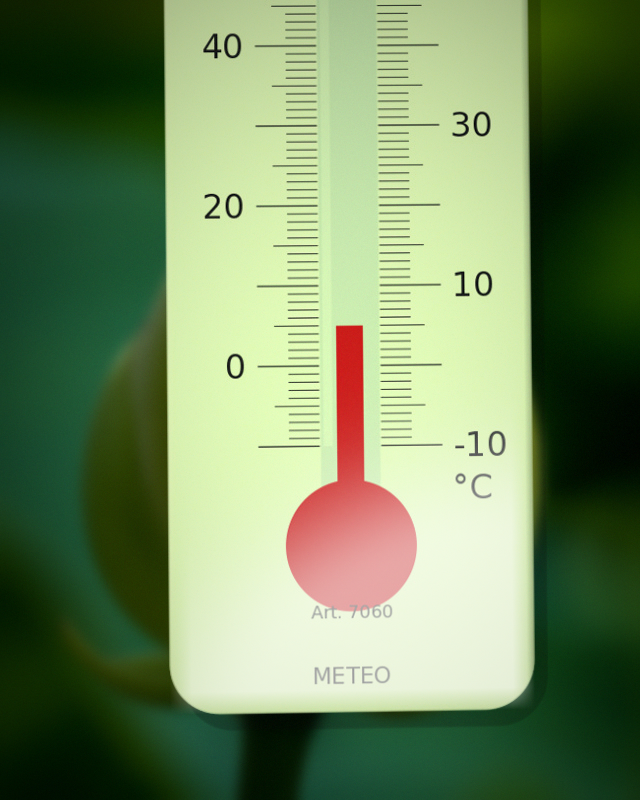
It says {"value": 5, "unit": "°C"}
